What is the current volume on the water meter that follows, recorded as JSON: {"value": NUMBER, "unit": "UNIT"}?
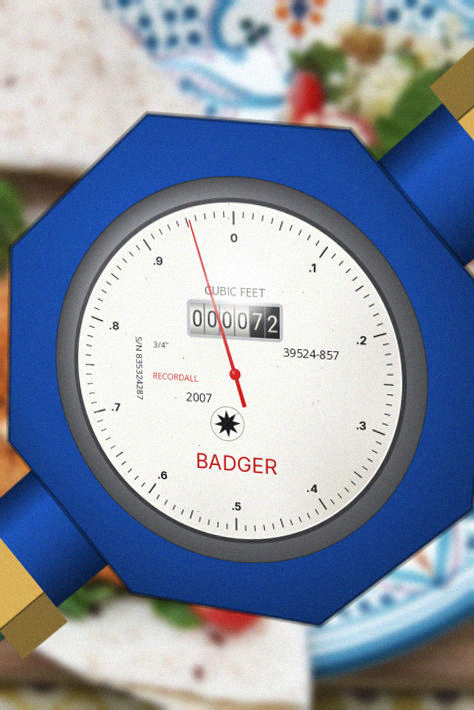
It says {"value": 71.95, "unit": "ft³"}
